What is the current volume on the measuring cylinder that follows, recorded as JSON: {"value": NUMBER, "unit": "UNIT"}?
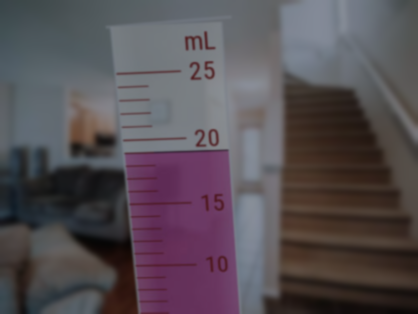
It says {"value": 19, "unit": "mL"}
